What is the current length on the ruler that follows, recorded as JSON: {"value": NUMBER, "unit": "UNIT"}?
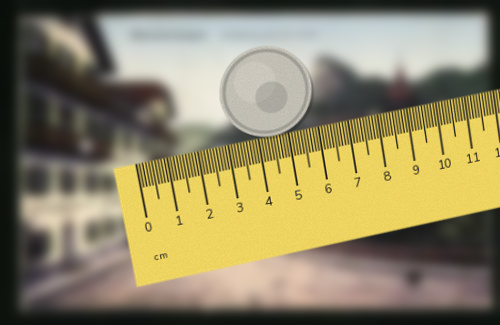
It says {"value": 3, "unit": "cm"}
